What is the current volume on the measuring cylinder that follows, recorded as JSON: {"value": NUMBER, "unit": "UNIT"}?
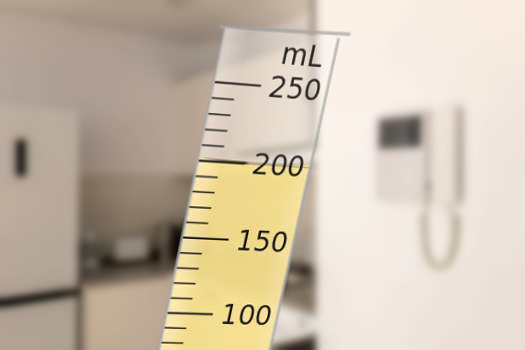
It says {"value": 200, "unit": "mL"}
